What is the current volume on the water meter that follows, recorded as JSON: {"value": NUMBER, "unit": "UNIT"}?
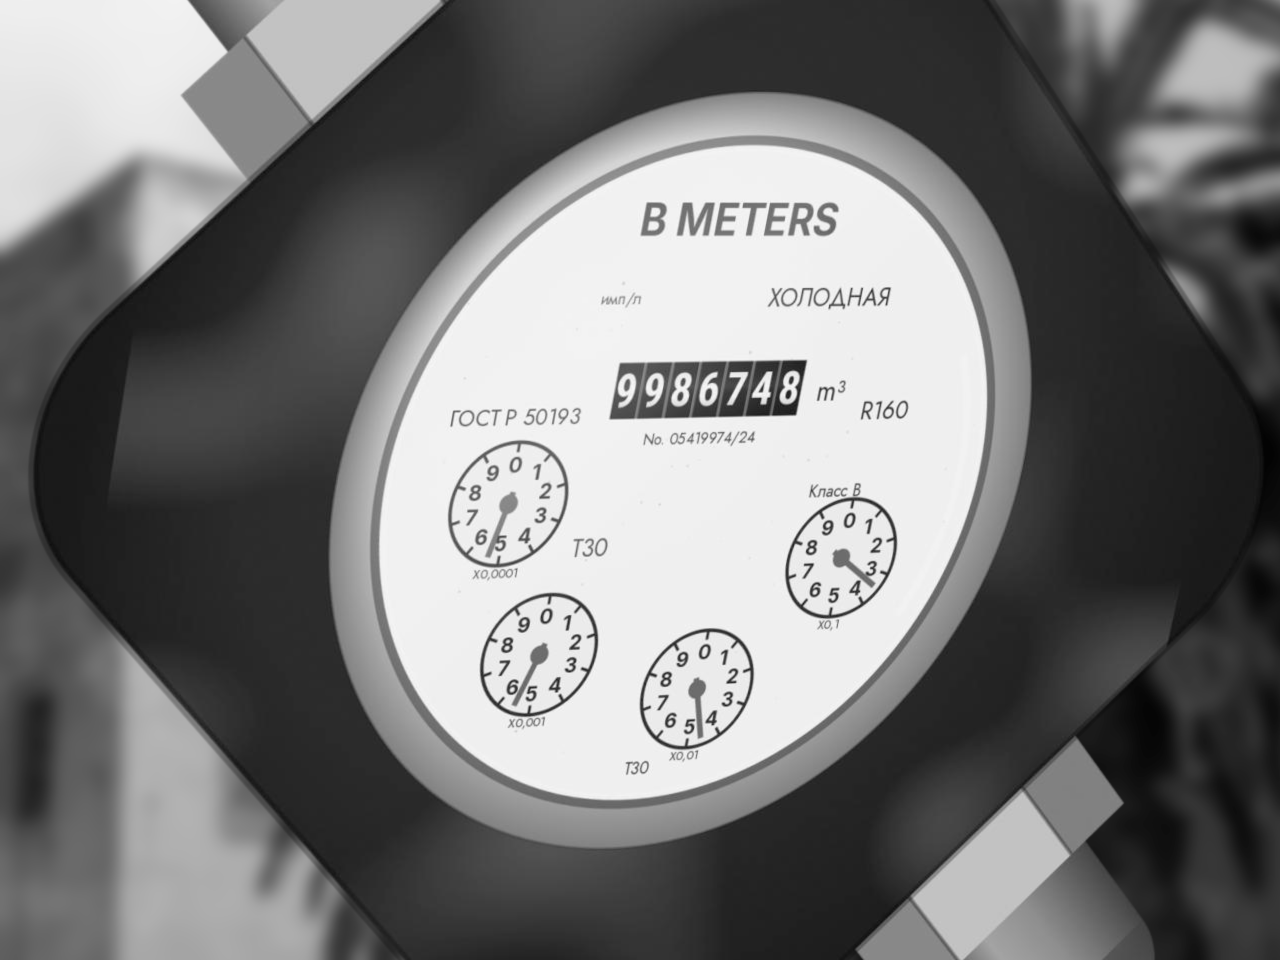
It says {"value": 9986748.3455, "unit": "m³"}
